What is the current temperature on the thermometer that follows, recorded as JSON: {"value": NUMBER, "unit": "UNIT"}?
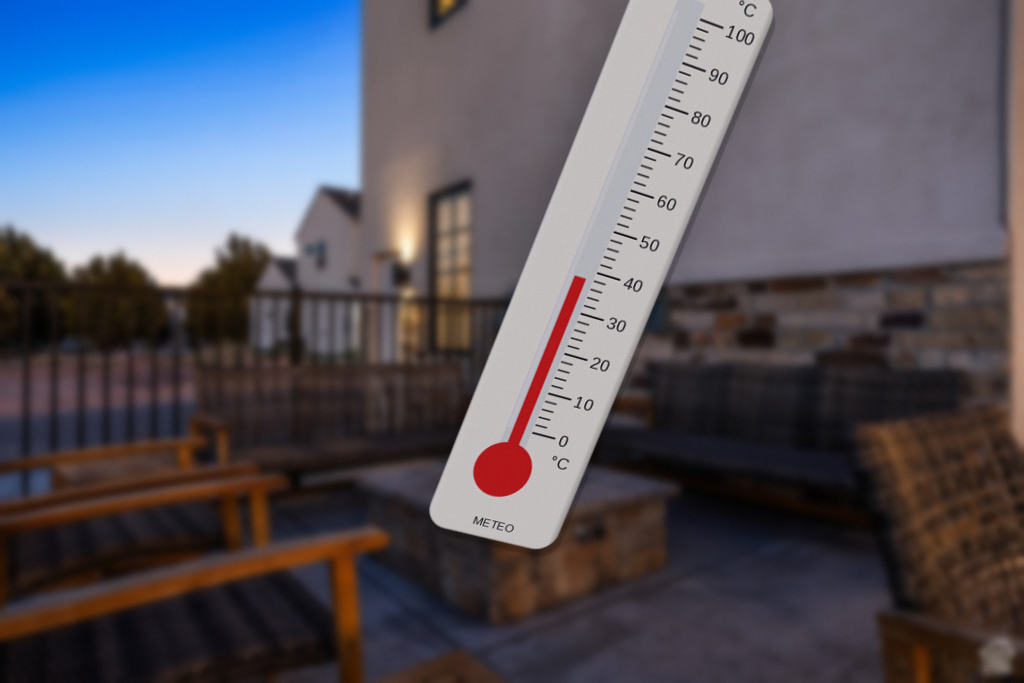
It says {"value": 38, "unit": "°C"}
